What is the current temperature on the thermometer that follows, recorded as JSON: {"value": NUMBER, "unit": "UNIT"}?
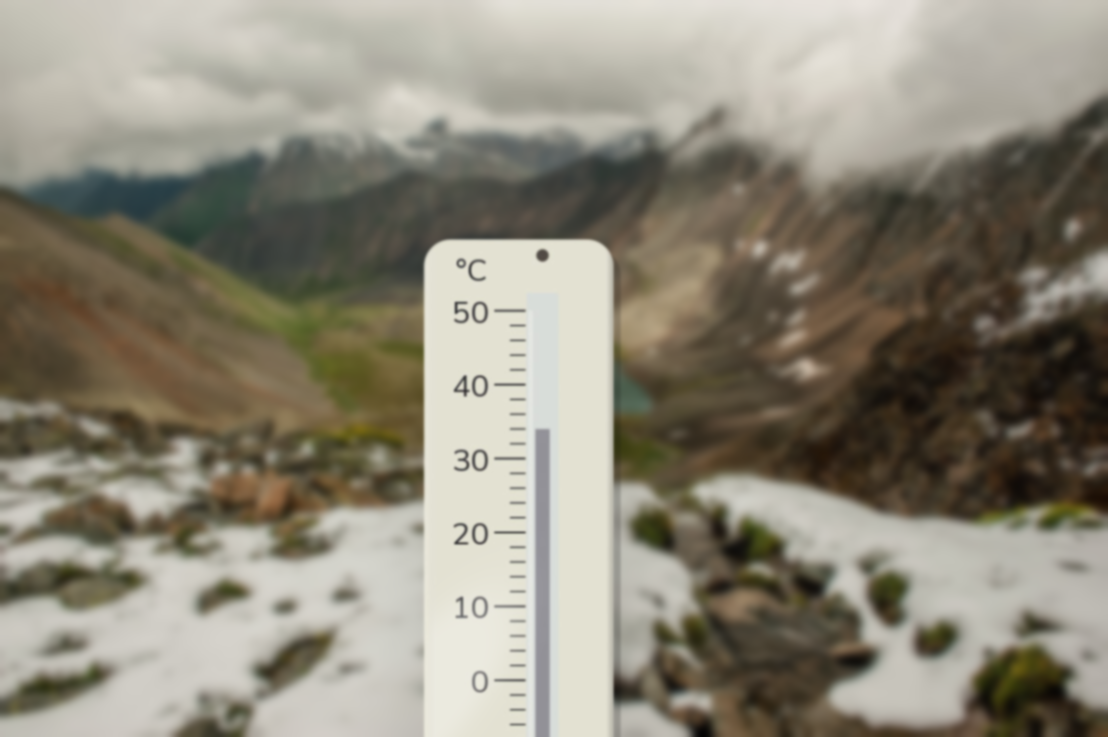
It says {"value": 34, "unit": "°C"}
